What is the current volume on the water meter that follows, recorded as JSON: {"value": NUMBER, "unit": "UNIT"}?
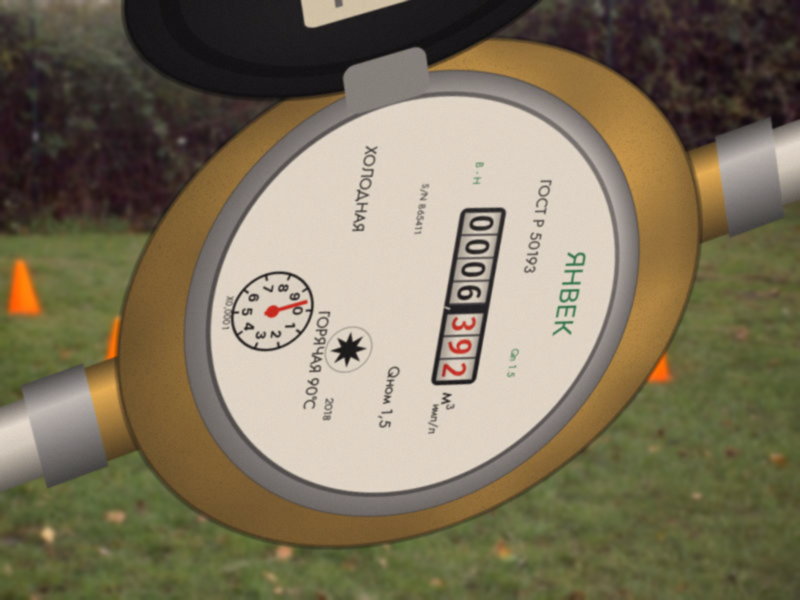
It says {"value": 6.3919, "unit": "m³"}
